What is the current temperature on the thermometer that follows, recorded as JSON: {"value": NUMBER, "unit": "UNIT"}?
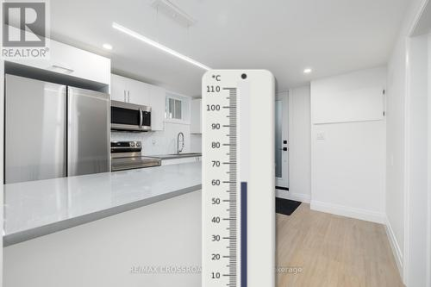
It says {"value": 60, "unit": "°C"}
